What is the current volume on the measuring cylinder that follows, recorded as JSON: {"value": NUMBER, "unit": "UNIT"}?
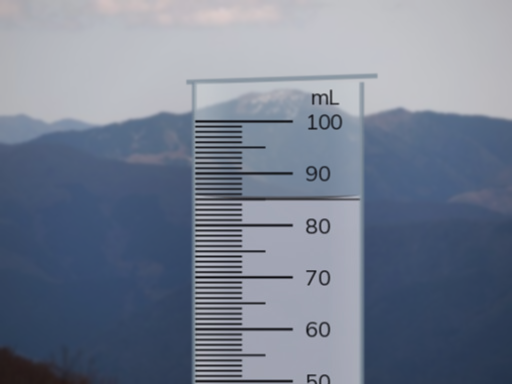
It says {"value": 85, "unit": "mL"}
